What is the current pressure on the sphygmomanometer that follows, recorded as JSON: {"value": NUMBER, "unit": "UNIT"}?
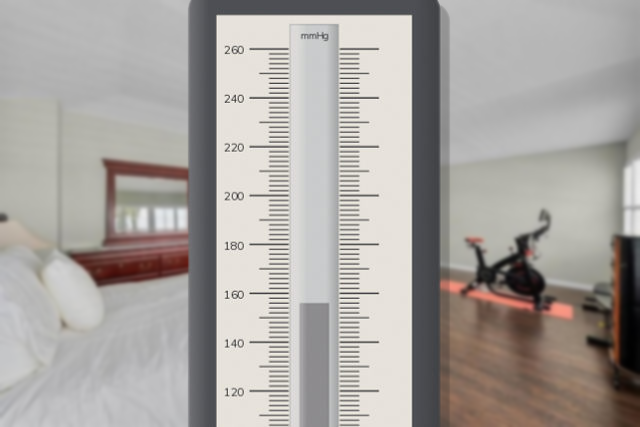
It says {"value": 156, "unit": "mmHg"}
